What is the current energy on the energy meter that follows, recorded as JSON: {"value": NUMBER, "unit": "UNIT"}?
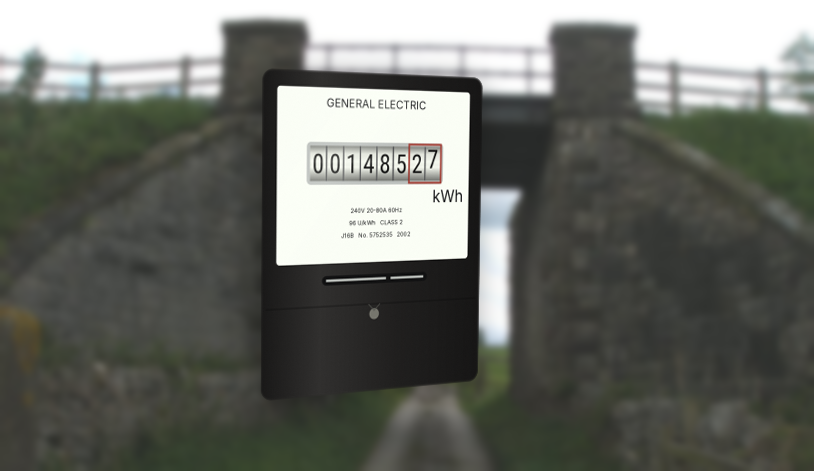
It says {"value": 1485.27, "unit": "kWh"}
